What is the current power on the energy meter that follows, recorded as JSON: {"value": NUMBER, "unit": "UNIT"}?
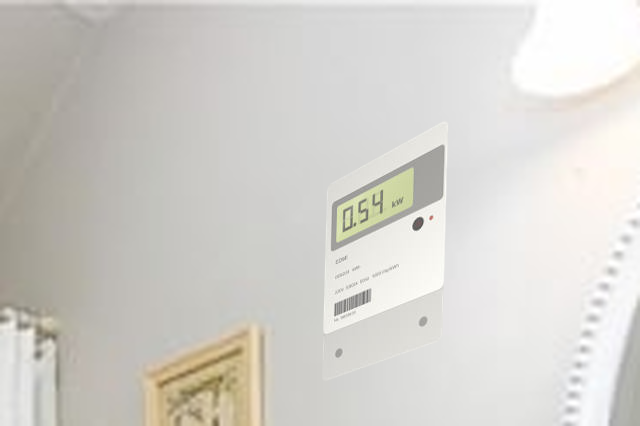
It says {"value": 0.54, "unit": "kW"}
